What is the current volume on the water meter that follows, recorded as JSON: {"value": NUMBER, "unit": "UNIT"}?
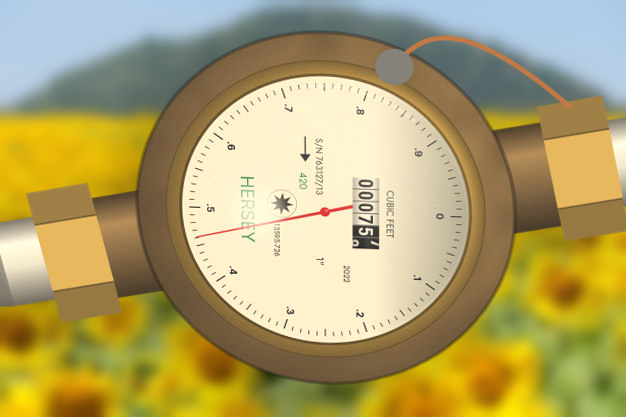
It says {"value": 757.46, "unit": "ft³"}
